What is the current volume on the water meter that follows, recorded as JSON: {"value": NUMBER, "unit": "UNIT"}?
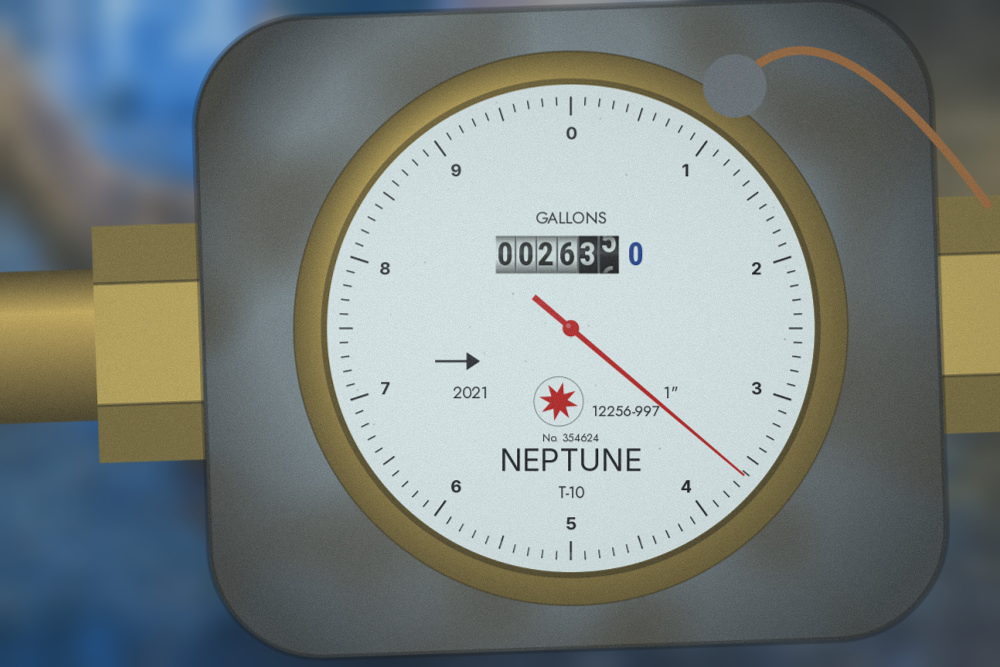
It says {"value": 26353.6, "unit": "gal"}
